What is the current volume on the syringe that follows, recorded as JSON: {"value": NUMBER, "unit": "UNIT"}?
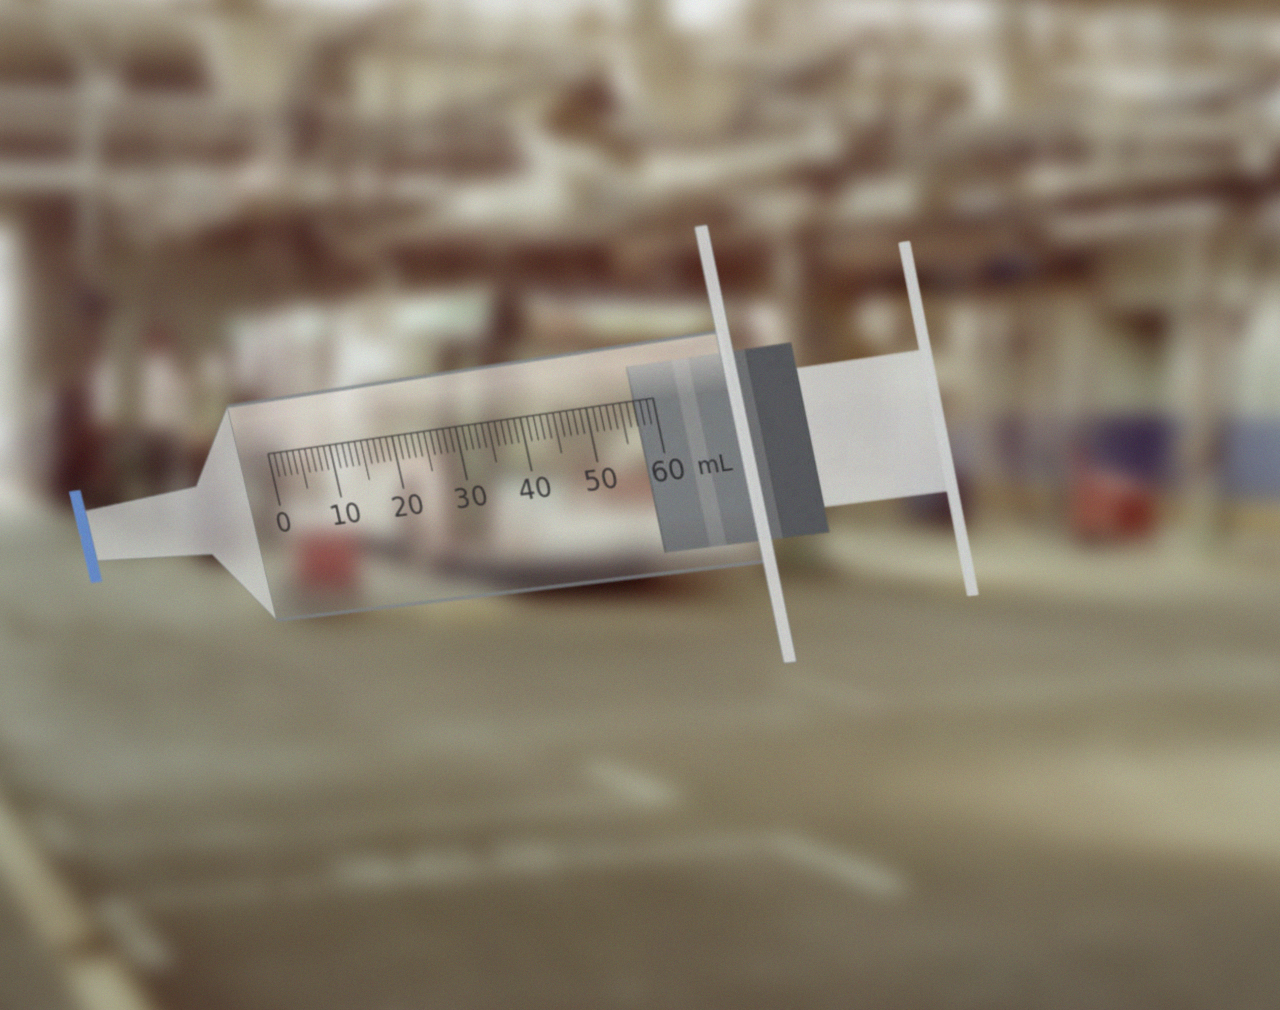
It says {"value": 57, "unit": "mL"}
